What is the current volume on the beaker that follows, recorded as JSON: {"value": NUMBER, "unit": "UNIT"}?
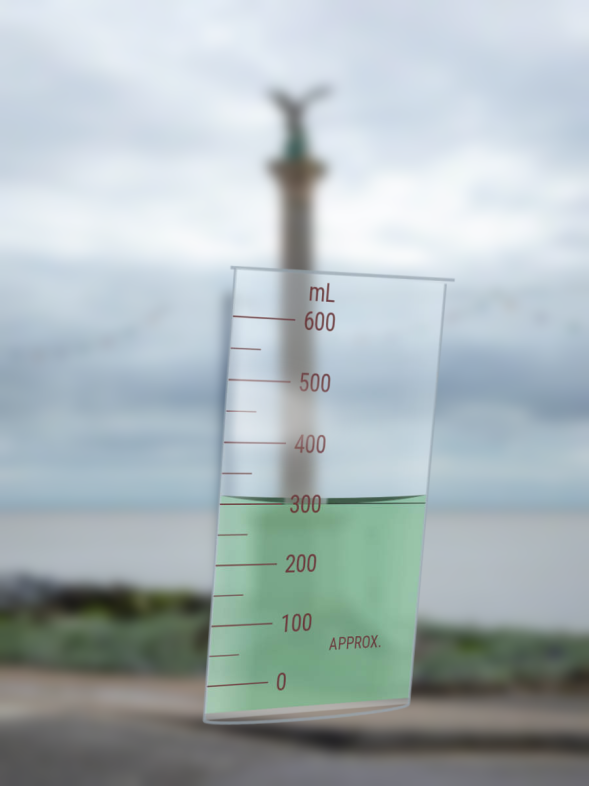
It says {"value": 300, "unit": "mL"}
